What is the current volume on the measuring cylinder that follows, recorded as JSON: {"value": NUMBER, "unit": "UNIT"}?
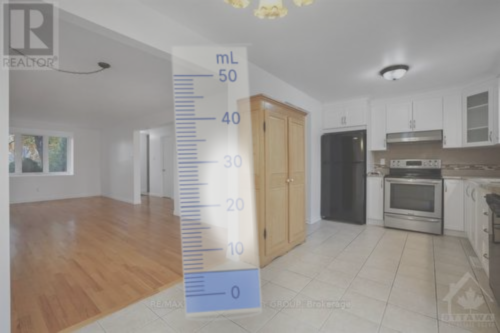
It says {"value": 5, "unit": "mL"}
